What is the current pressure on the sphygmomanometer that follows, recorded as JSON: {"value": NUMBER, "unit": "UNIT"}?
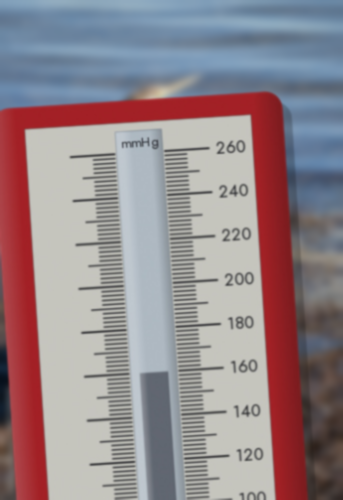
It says {"value": 160, "unit": "mmHg"}
